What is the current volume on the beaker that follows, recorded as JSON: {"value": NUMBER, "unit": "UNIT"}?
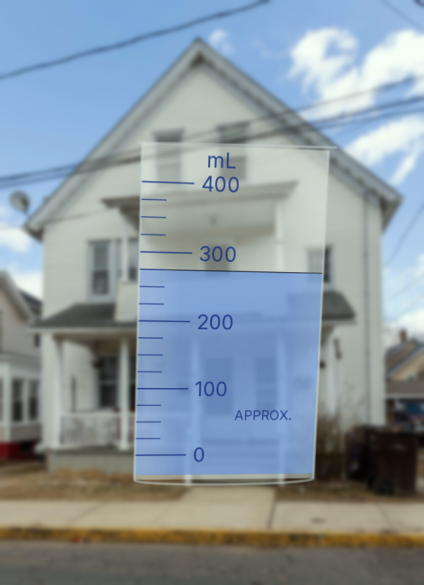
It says {"value": 275, "unit": "mL"}
